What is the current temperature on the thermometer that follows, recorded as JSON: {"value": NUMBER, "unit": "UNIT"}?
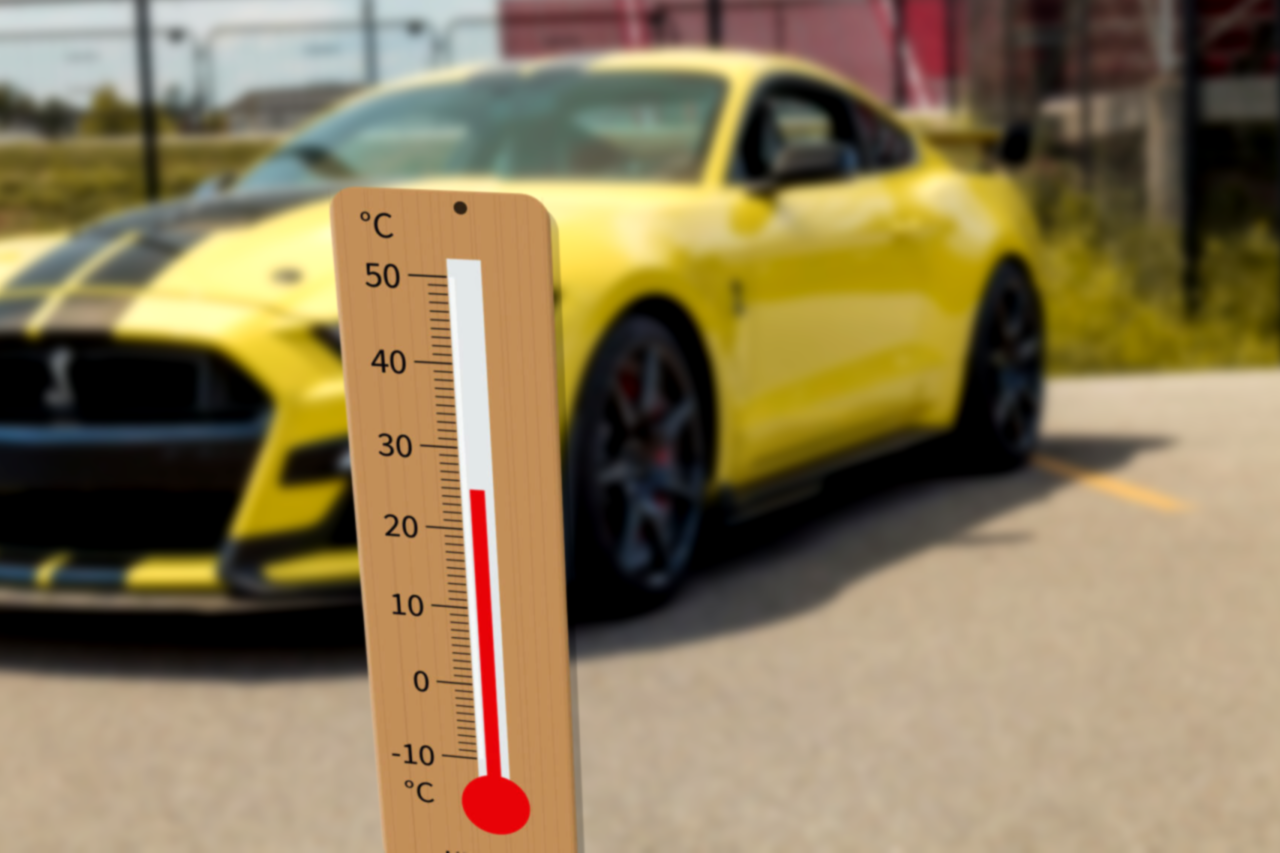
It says {"value": 25, "unit": "°C"}
